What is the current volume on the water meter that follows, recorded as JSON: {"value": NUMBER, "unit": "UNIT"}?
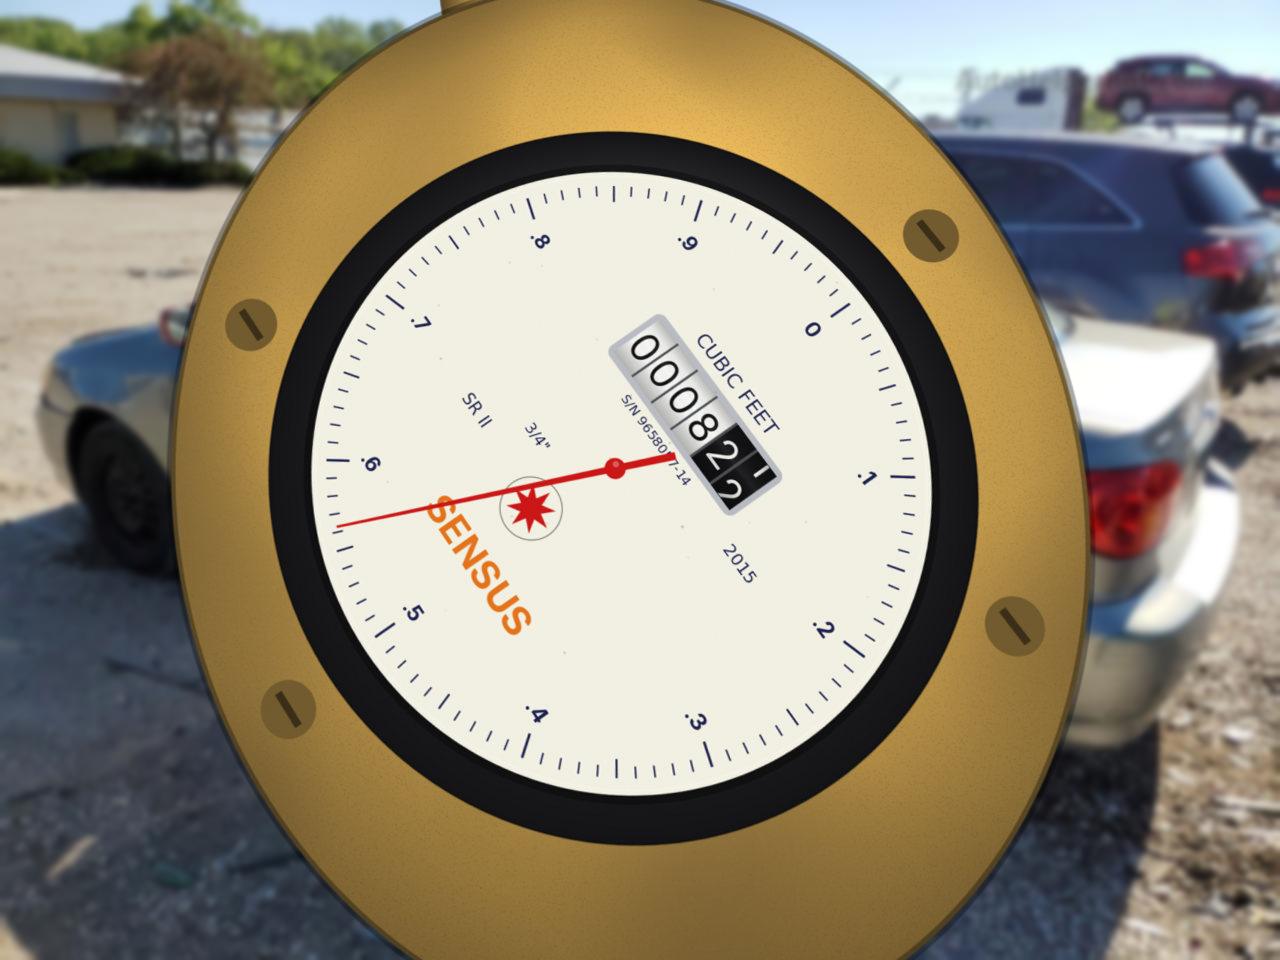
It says {"value": 821.56, "unit": "ft³"}
